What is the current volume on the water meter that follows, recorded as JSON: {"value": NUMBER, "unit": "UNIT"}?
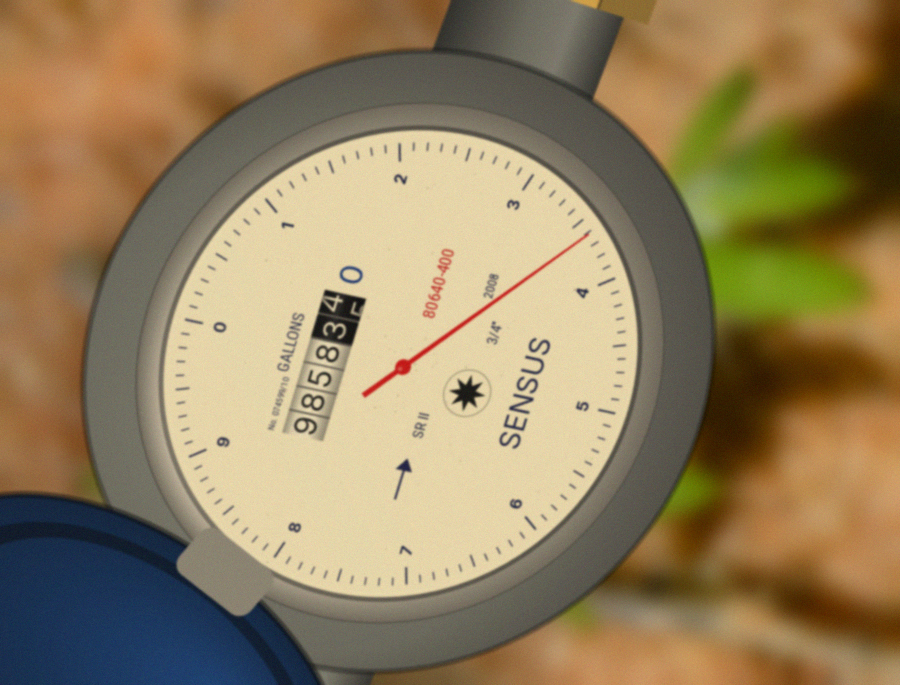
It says {"value": 9858343.6, "unit": "gal"}
